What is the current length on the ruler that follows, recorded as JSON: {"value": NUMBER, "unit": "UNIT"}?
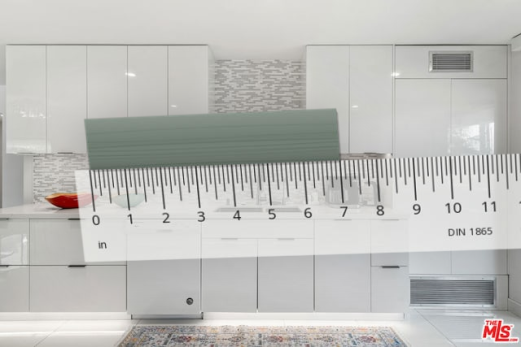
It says {"value": 7, "unit": "in"}
